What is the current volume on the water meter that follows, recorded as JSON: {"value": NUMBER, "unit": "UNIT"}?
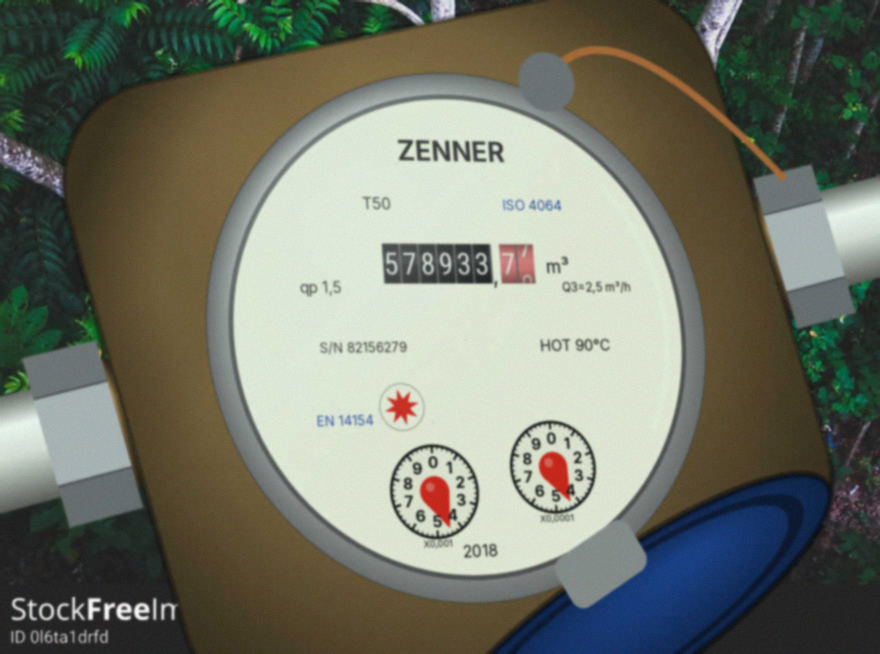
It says {"value": 578933.7744, "unit": "m³"}
